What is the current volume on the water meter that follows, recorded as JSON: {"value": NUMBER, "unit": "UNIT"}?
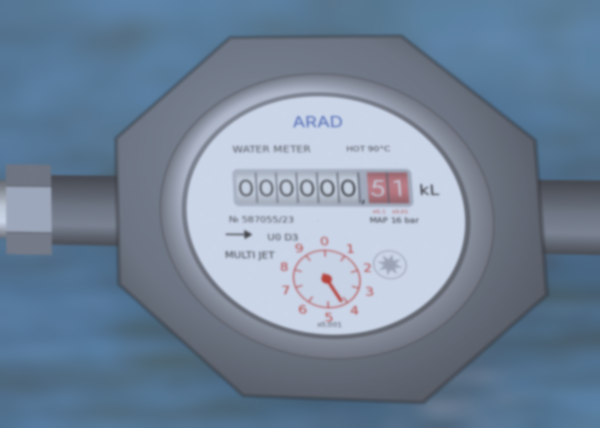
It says {"value": 0.514, "unit": "kL"}
